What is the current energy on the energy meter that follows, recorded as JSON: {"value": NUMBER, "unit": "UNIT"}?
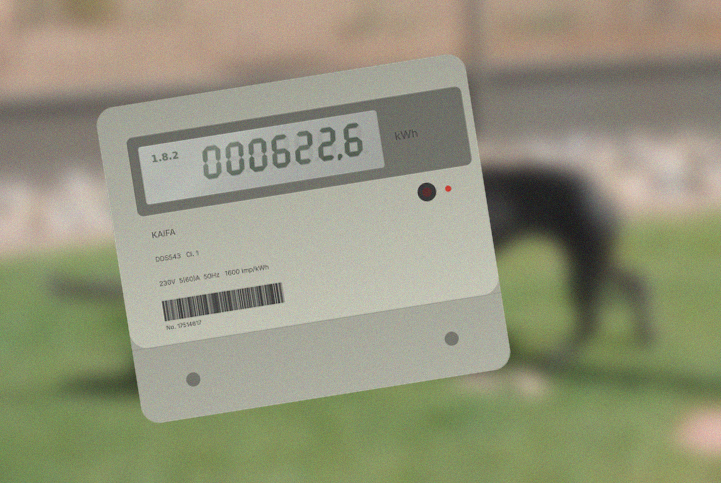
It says {"value": 622.6, "unit": "kWh"}
